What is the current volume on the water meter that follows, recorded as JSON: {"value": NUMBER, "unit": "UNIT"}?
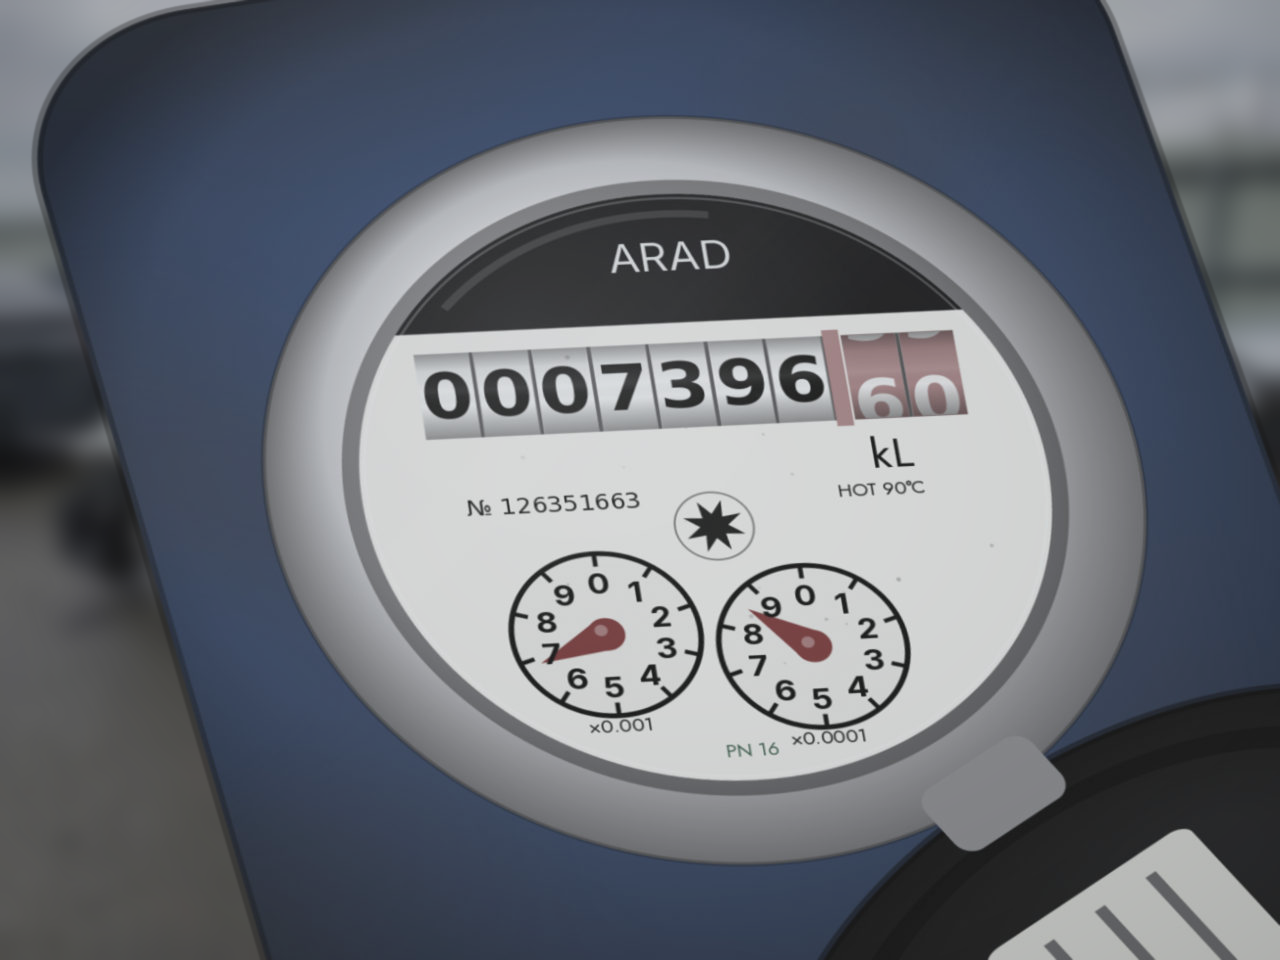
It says {"value": 7396.5968, "unit": "kL"}
